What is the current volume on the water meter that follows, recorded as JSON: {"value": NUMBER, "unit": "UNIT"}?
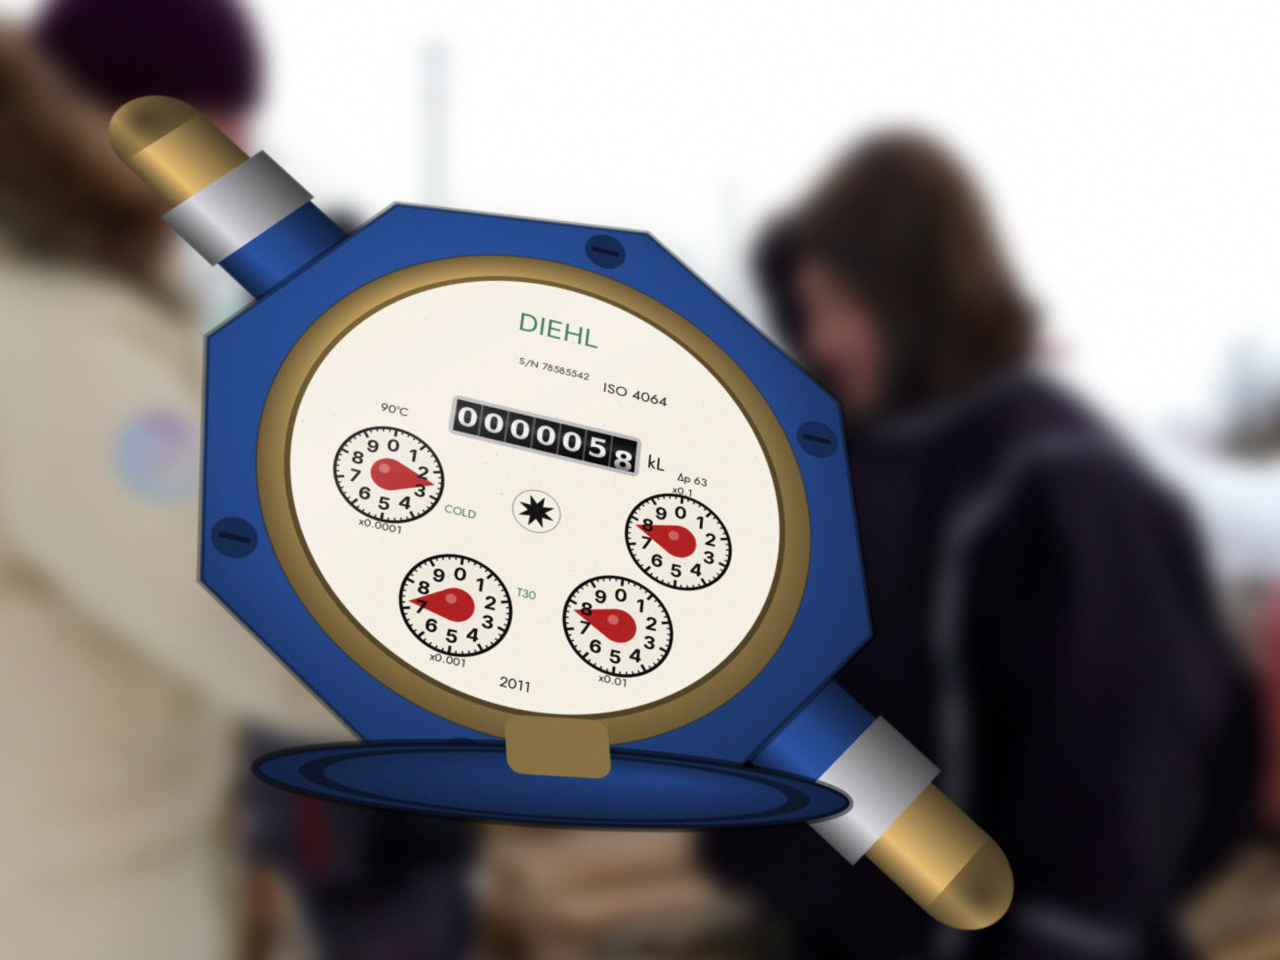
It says {"value": 57.7772, "unit": "kL"}
